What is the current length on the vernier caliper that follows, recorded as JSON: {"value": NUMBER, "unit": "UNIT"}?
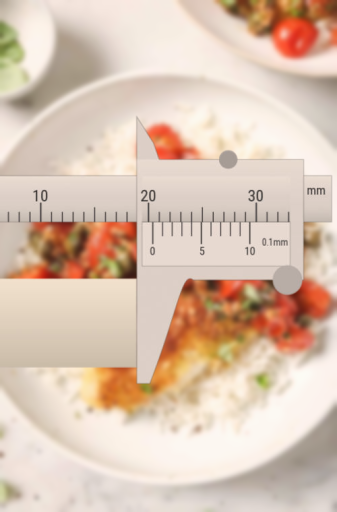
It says {"value": 20.4, "unit": "mm"}
